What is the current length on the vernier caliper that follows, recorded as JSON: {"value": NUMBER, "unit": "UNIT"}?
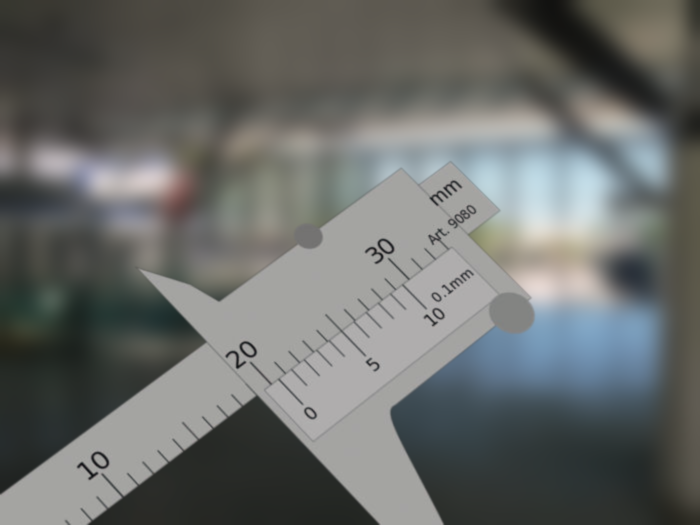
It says {"value": 20.5, "unit": "mm"}
